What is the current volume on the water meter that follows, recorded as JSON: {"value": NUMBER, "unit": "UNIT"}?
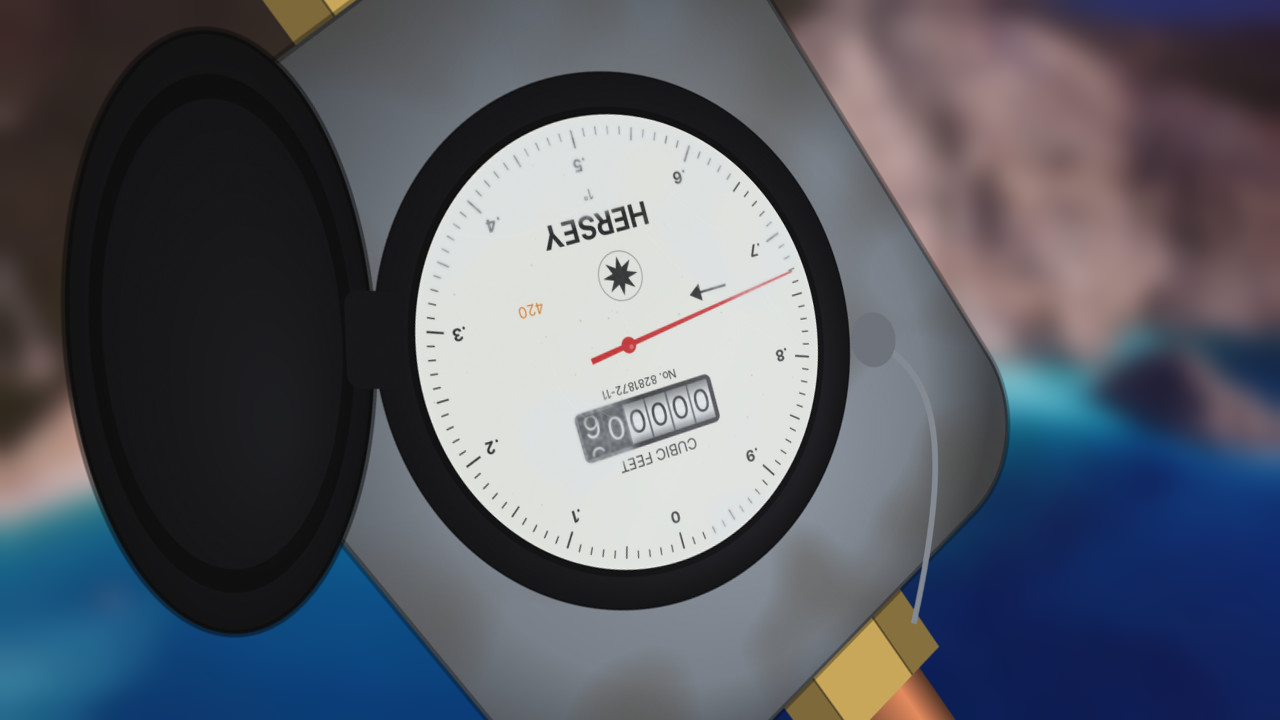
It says {"value": 5.73, "unit": "ft³"}
